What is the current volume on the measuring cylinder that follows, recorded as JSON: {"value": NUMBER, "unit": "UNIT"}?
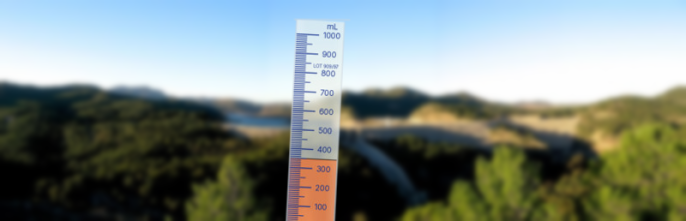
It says {"value": 350, "unit": "mL"}
